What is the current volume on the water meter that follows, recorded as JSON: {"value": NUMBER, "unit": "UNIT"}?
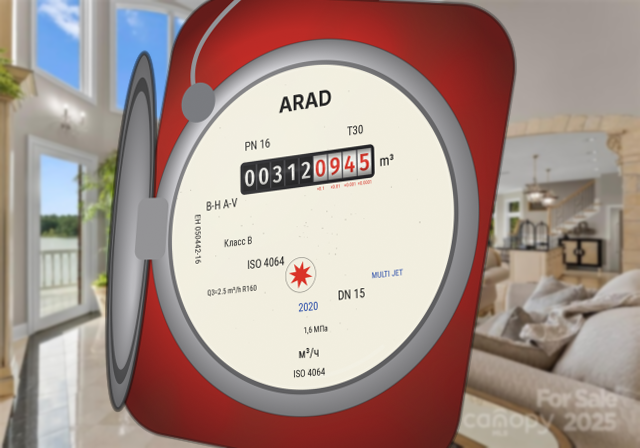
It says {"value": 312.0945, "unit": "m³"}
